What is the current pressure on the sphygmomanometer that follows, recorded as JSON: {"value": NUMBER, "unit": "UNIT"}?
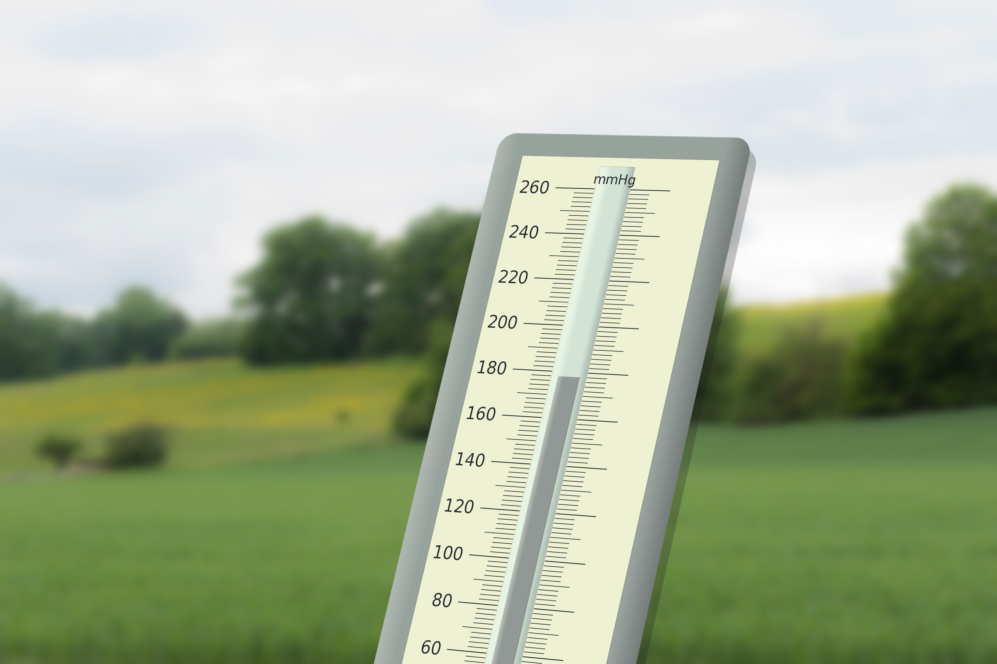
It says {"value": 178, "unit": "mmHg"}
